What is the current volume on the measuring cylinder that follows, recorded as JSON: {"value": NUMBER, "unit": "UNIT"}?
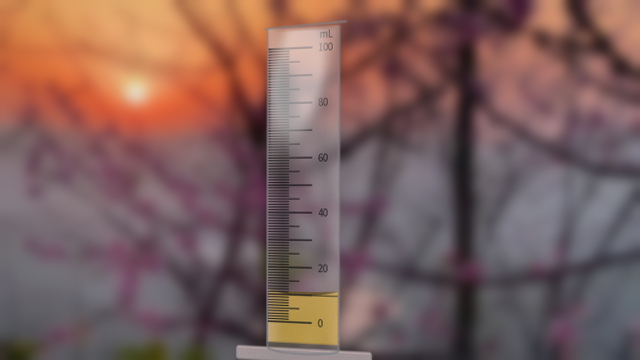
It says {"value": 10, "unit": "mL"}
